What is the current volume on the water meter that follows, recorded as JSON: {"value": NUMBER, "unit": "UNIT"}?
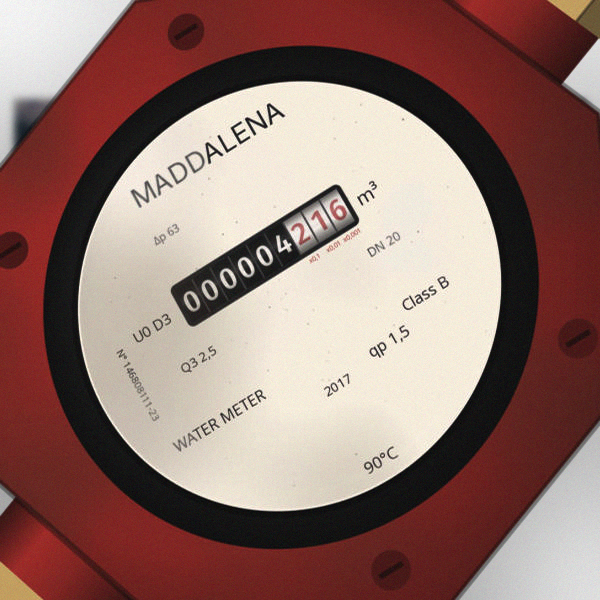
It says {"value": 4.216, "unit": "m³"}
